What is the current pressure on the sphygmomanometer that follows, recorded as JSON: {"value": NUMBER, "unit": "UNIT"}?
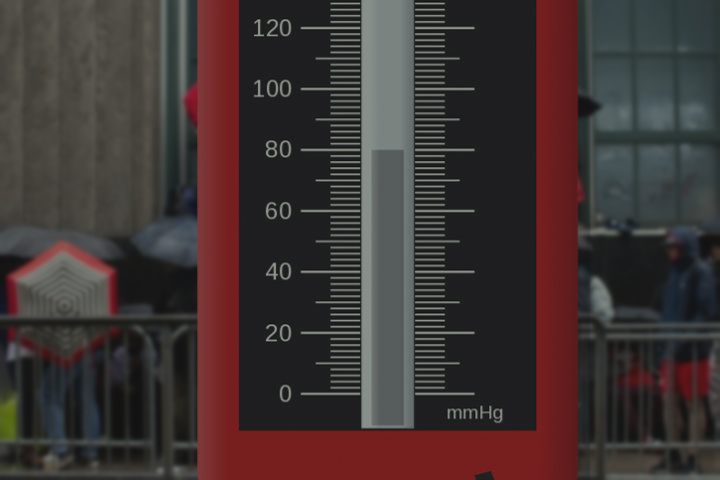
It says {"value": 80, "unit": "mmHg"}
